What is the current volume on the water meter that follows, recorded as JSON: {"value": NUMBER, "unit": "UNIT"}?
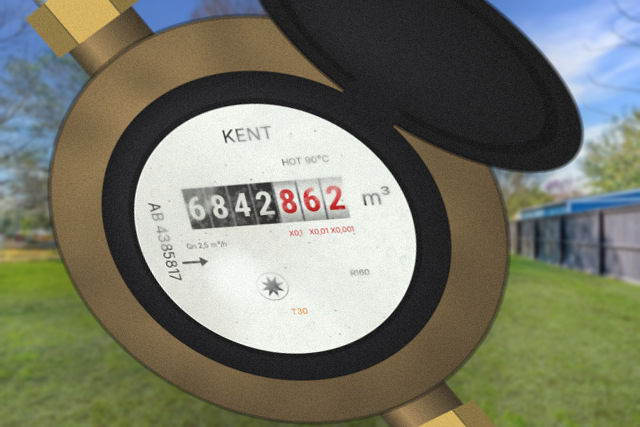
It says {"value": 6842.862, "unit": "m³"}
